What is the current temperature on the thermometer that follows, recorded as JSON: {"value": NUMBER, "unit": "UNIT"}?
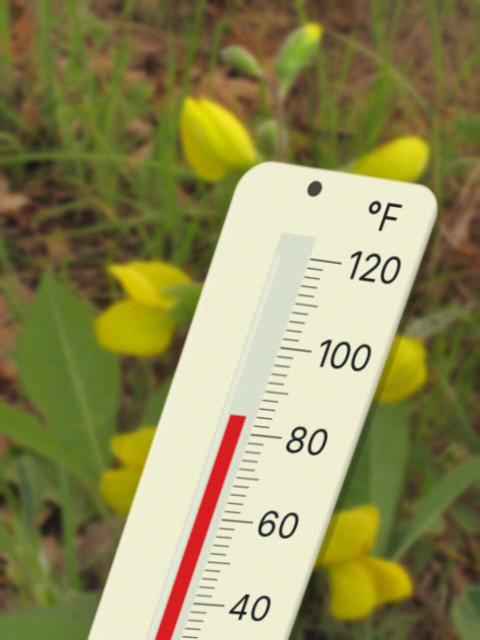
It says {"value": 84, "unit": "°F"}
